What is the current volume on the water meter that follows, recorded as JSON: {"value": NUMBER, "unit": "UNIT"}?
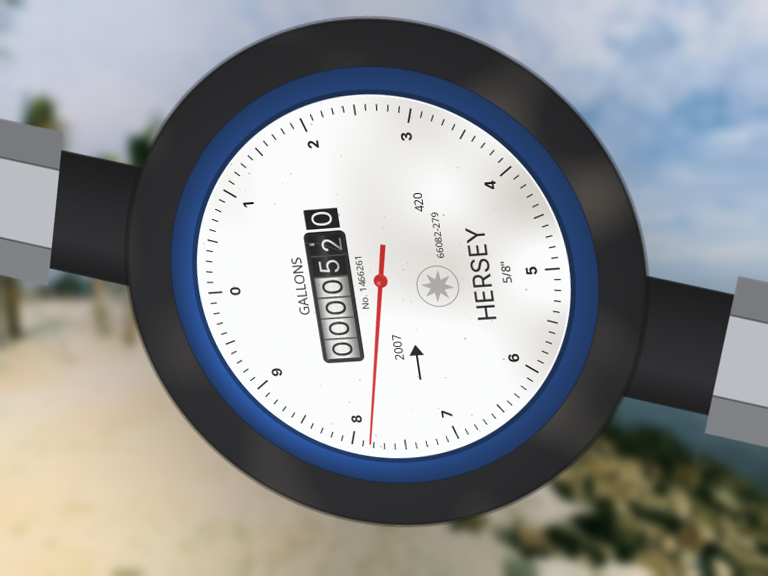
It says {"value": 517.8, "unit": "gal"}
